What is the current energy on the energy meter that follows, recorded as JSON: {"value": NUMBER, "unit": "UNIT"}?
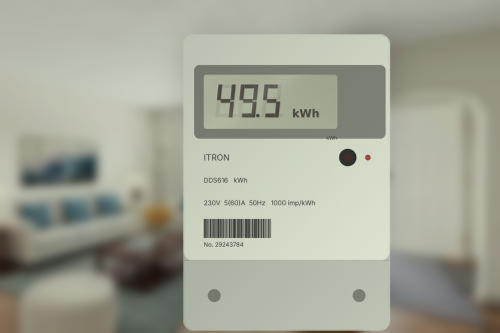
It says {"value": 49.5, "unit": "kWh"}
